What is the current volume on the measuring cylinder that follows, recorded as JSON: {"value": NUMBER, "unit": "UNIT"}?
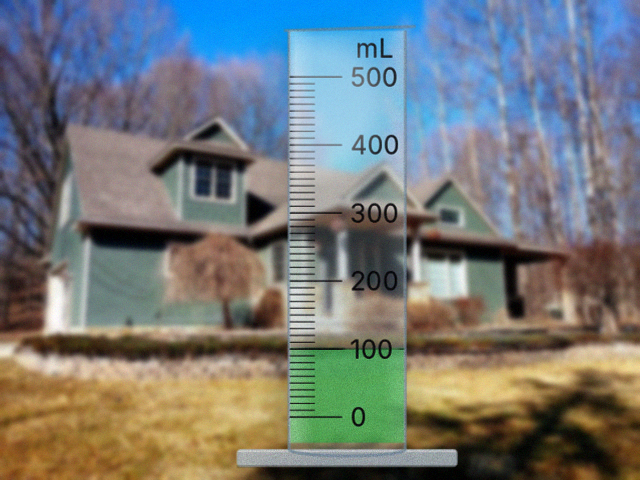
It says {"value": 100, "unit": "mL"}
